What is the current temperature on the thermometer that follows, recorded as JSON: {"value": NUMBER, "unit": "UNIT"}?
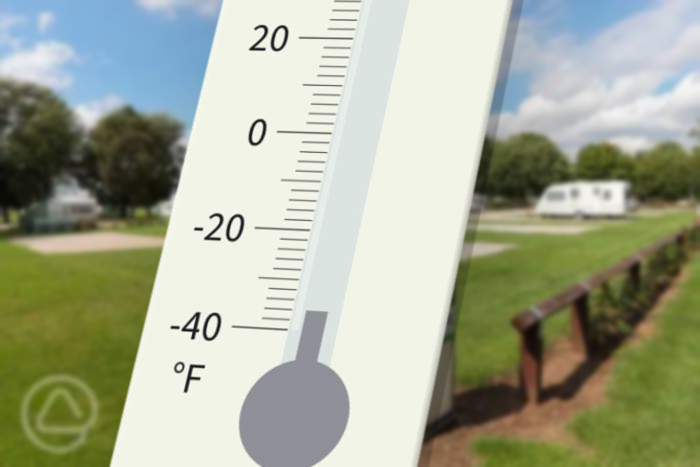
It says {"value": -36, "unit": "°F"}
